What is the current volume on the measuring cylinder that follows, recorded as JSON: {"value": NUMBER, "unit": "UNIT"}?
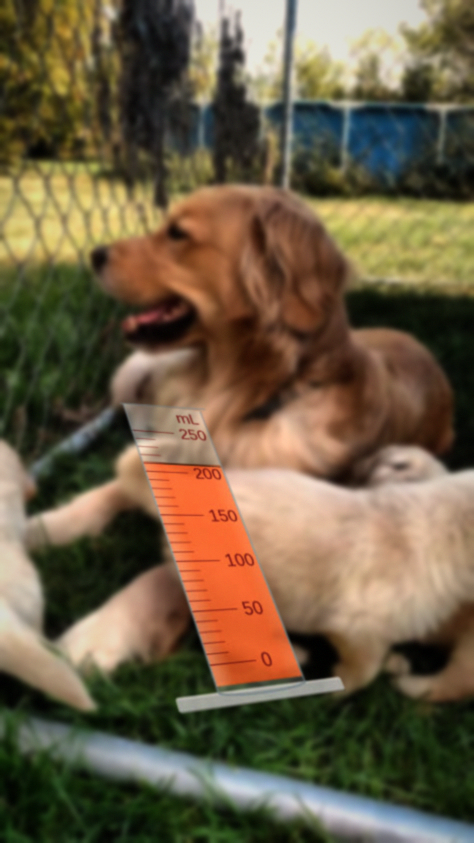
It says {"value": 210, "unit": "mL"}
